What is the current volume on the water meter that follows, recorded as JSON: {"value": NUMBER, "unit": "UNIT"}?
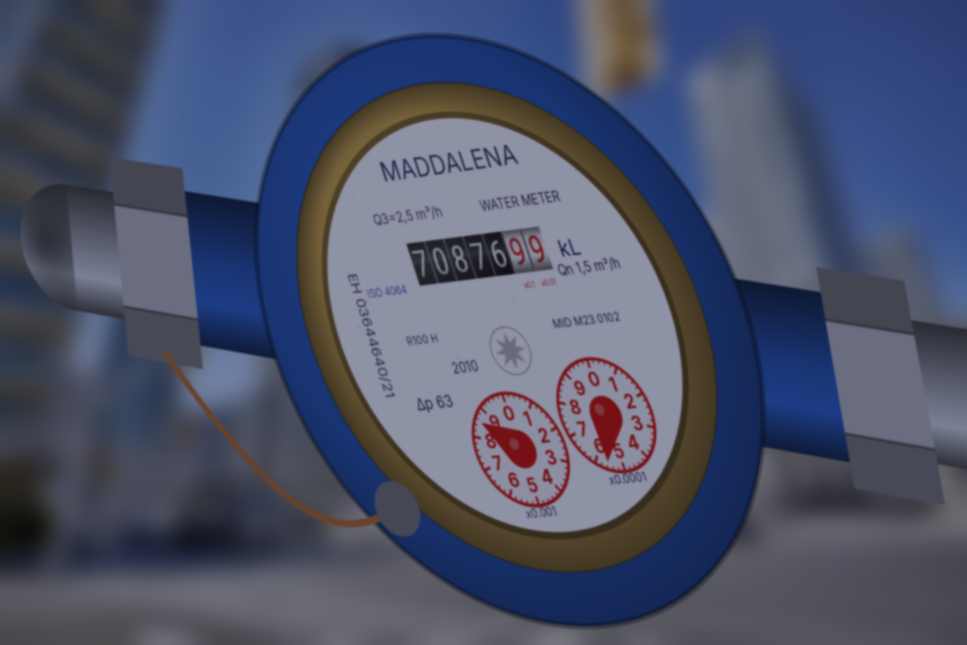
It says {"value": 70876.9985, "unit": "kL"}
